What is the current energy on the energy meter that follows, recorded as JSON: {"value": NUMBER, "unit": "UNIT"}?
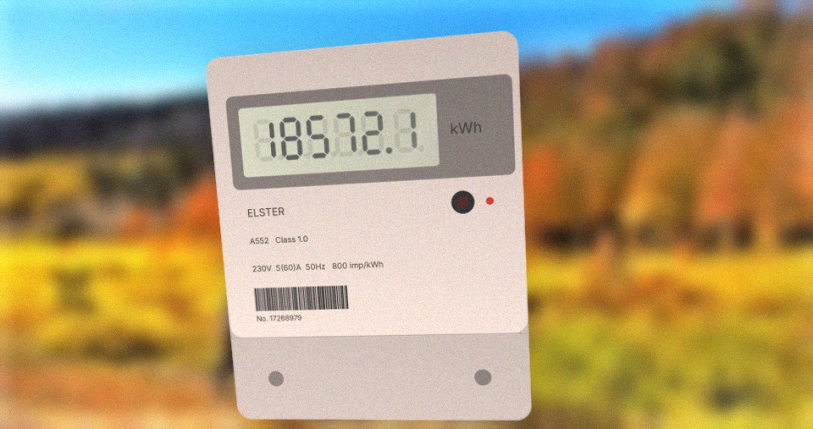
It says {"value": 18572.1, "unit": "kWh"}
